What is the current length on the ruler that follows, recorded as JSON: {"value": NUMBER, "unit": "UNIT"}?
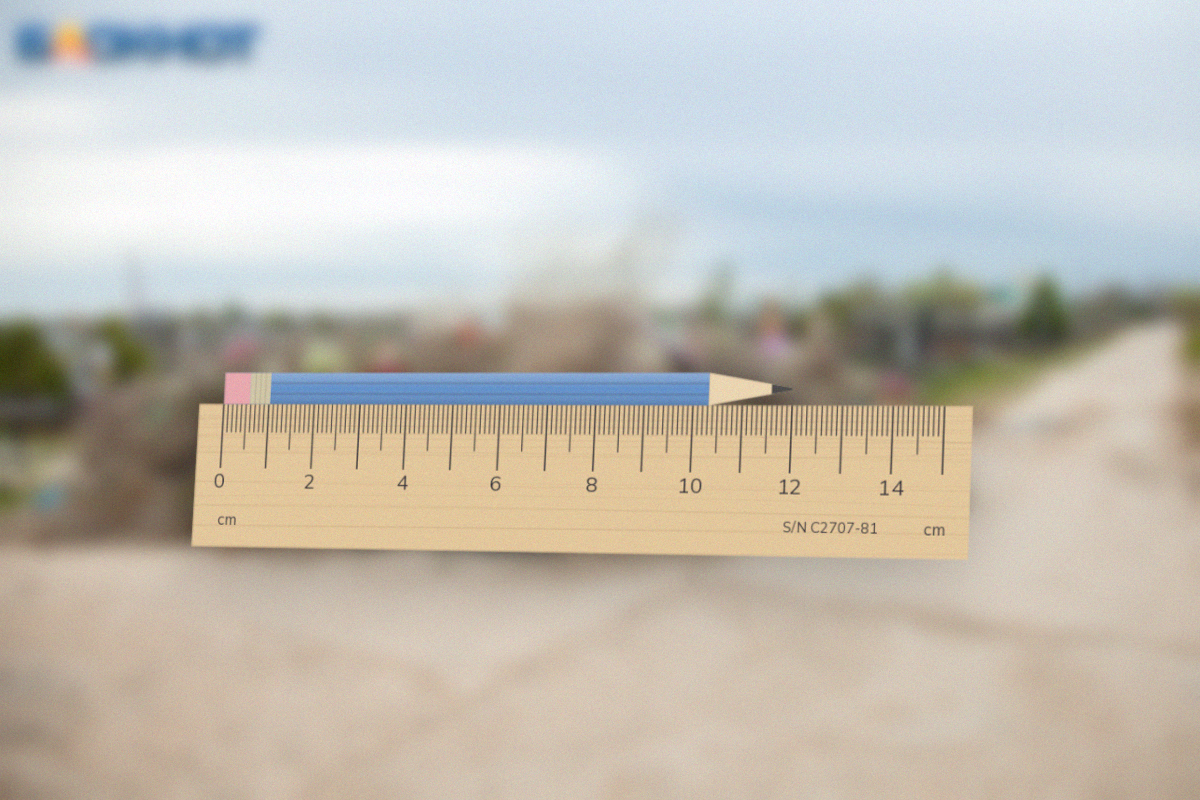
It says {"value": 12, "unit": "cm"}
